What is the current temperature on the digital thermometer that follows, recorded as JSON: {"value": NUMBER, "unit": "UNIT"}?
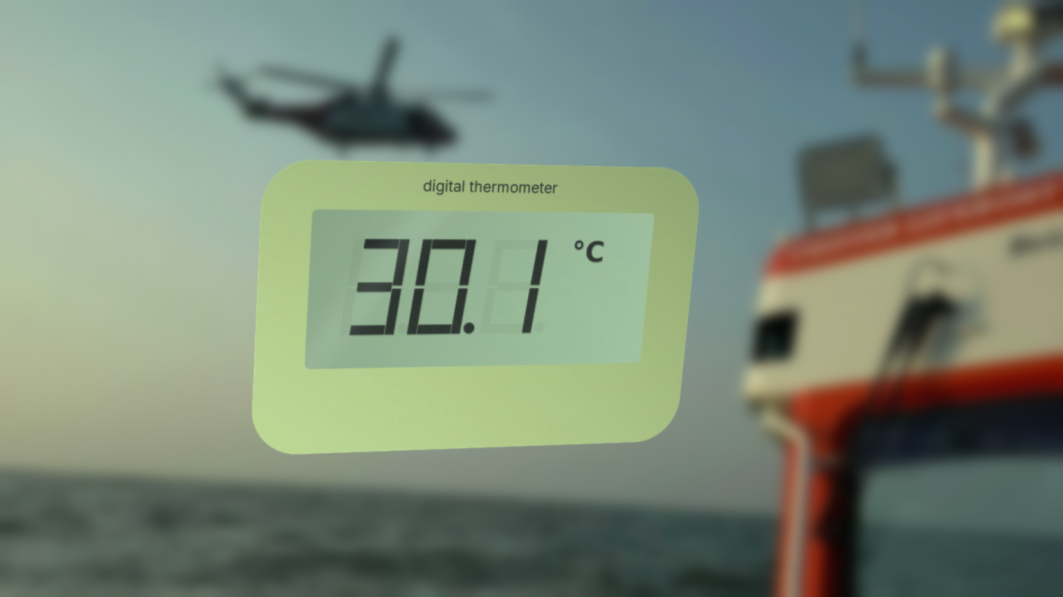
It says {"value": 30.1, "unit": "°C"}
